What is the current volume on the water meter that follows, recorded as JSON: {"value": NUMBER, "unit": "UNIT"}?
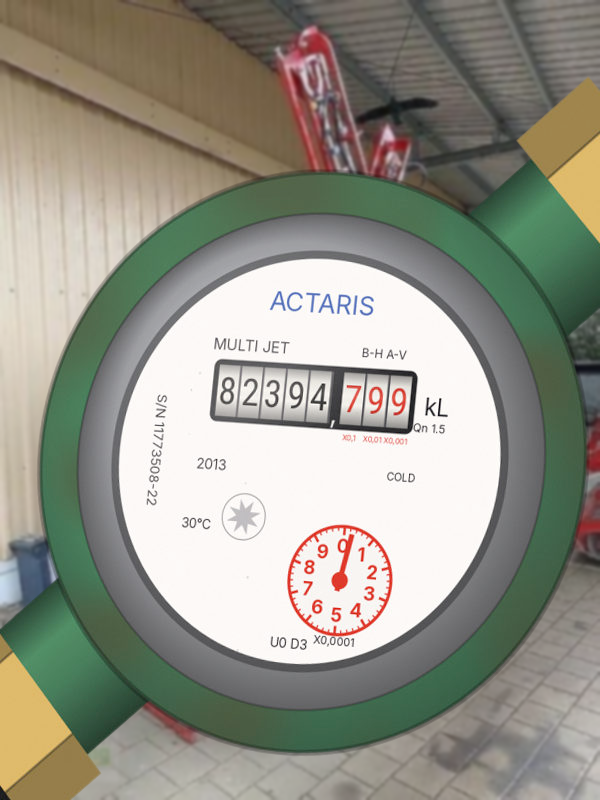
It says {"value": 82394.7990, "unit": "kL"}
